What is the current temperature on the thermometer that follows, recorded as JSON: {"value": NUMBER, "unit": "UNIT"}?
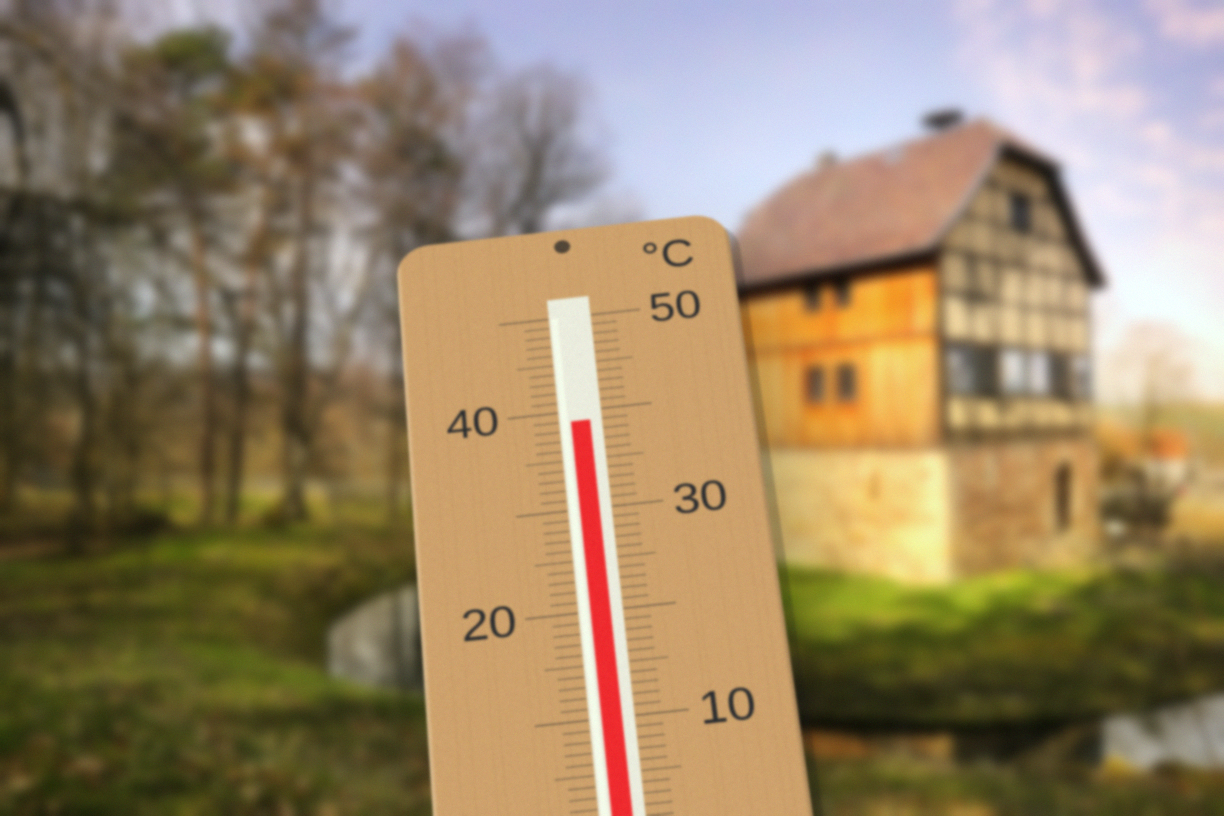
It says {"value": 39, "unit": "°C"}
